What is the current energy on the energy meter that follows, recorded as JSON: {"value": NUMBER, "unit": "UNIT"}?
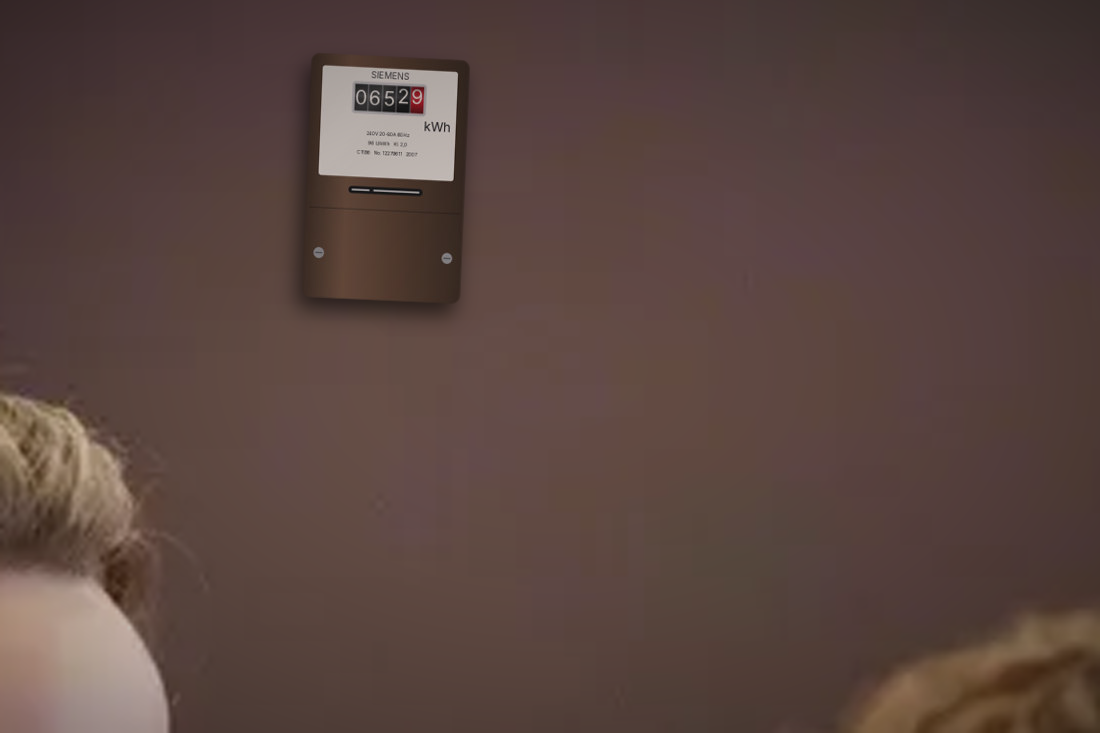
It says {"value": 652.9, "unit": "kWh"}
